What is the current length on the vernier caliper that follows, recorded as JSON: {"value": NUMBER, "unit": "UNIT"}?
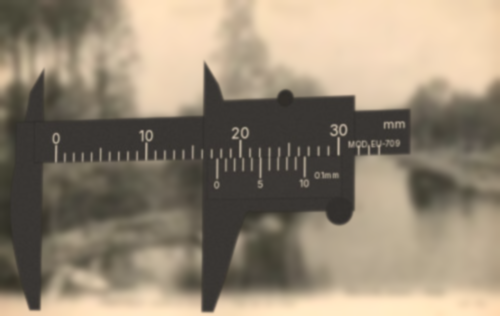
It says {"value": 17.6, "unit": "mm"}
